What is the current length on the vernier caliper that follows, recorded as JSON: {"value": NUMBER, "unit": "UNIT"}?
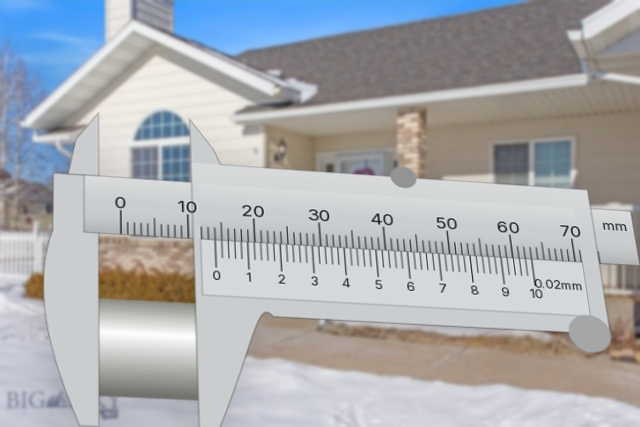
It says {"value": 14.0, "unit": "mm"}
